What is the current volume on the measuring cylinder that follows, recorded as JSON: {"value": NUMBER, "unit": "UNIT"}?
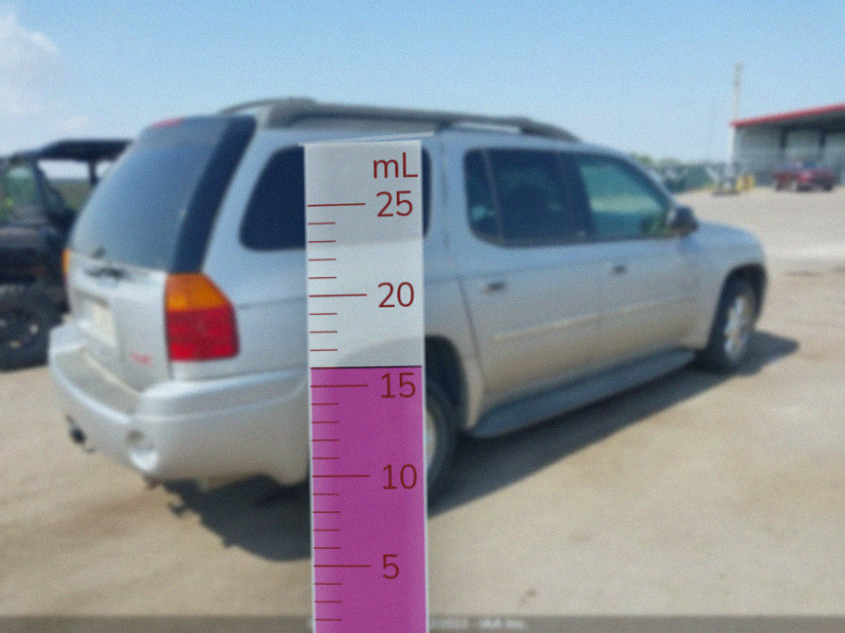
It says {"value": 16, "unit": "mL"}
